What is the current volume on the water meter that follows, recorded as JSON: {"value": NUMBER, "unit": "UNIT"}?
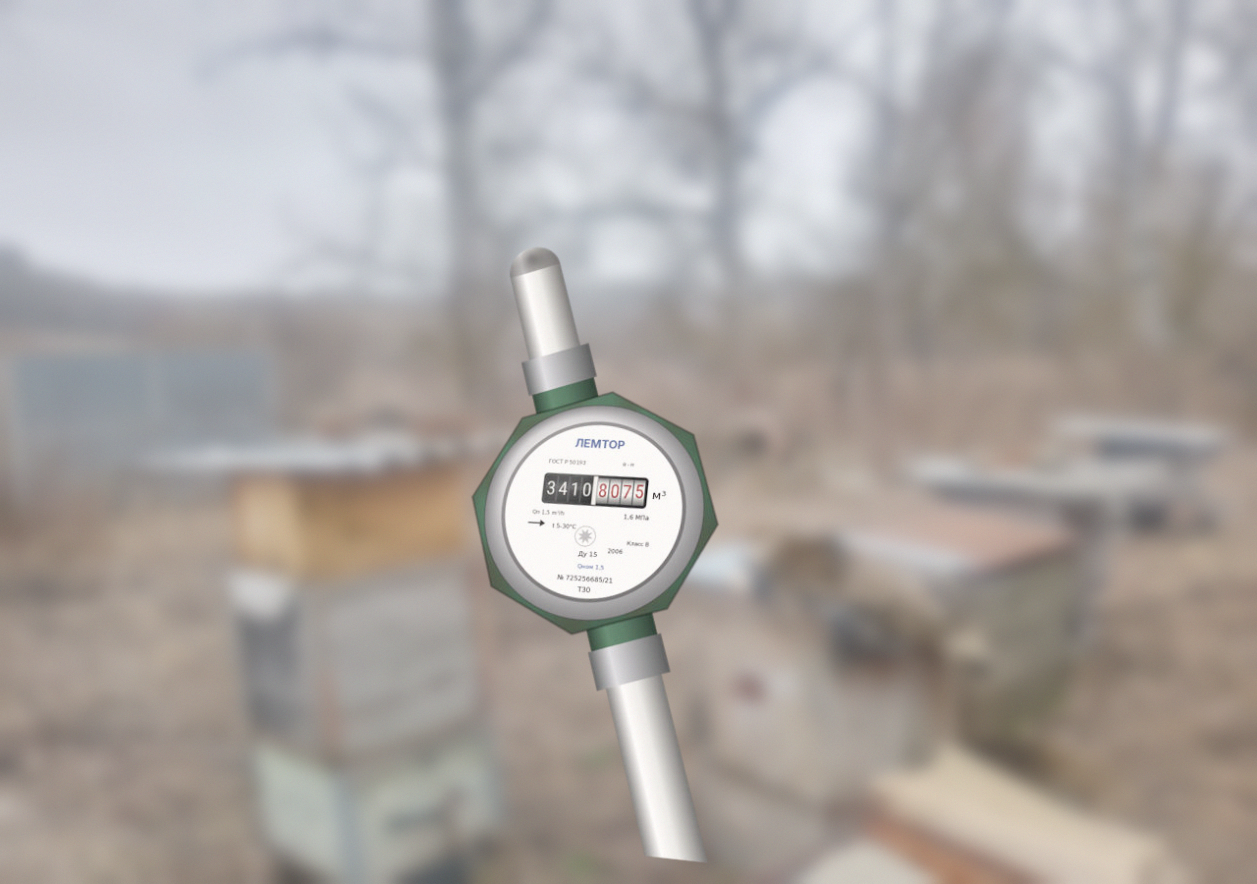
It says {"value": 3410.8075, "unit": "m³"}
